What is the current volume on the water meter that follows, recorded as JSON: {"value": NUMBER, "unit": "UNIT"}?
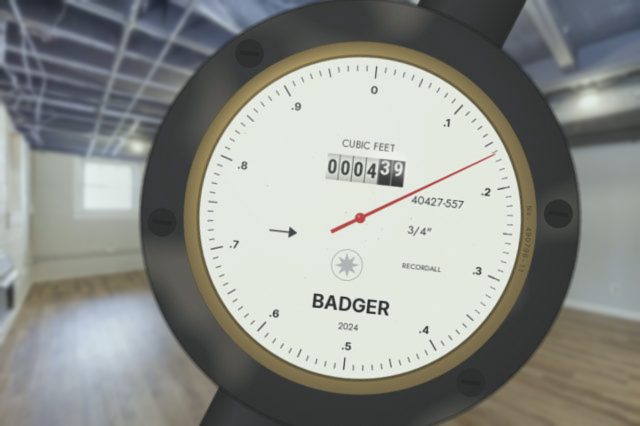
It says {"value": 439.16, "unit": "ft³"}
